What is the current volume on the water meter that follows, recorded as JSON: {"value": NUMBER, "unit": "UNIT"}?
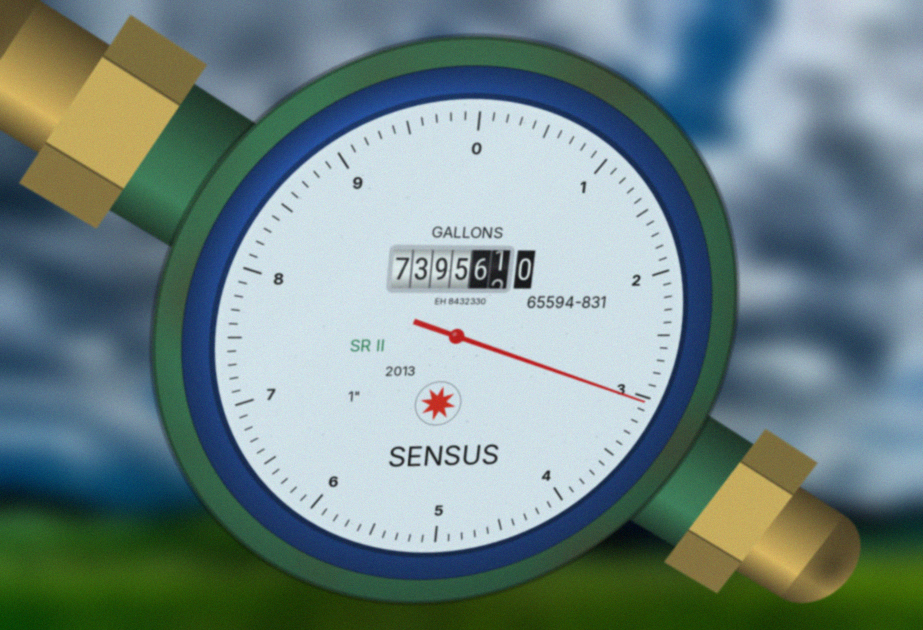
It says {"value": 7395613.0, "unit": "gal"}
